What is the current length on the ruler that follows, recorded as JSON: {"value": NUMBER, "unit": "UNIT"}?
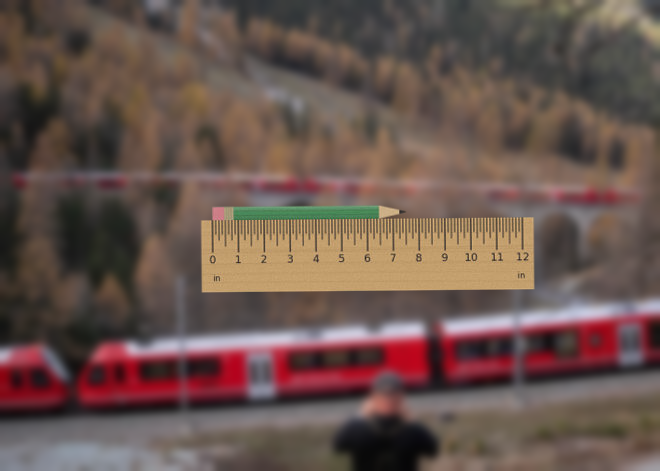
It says {"value": 7.5, "unit": "in"}
